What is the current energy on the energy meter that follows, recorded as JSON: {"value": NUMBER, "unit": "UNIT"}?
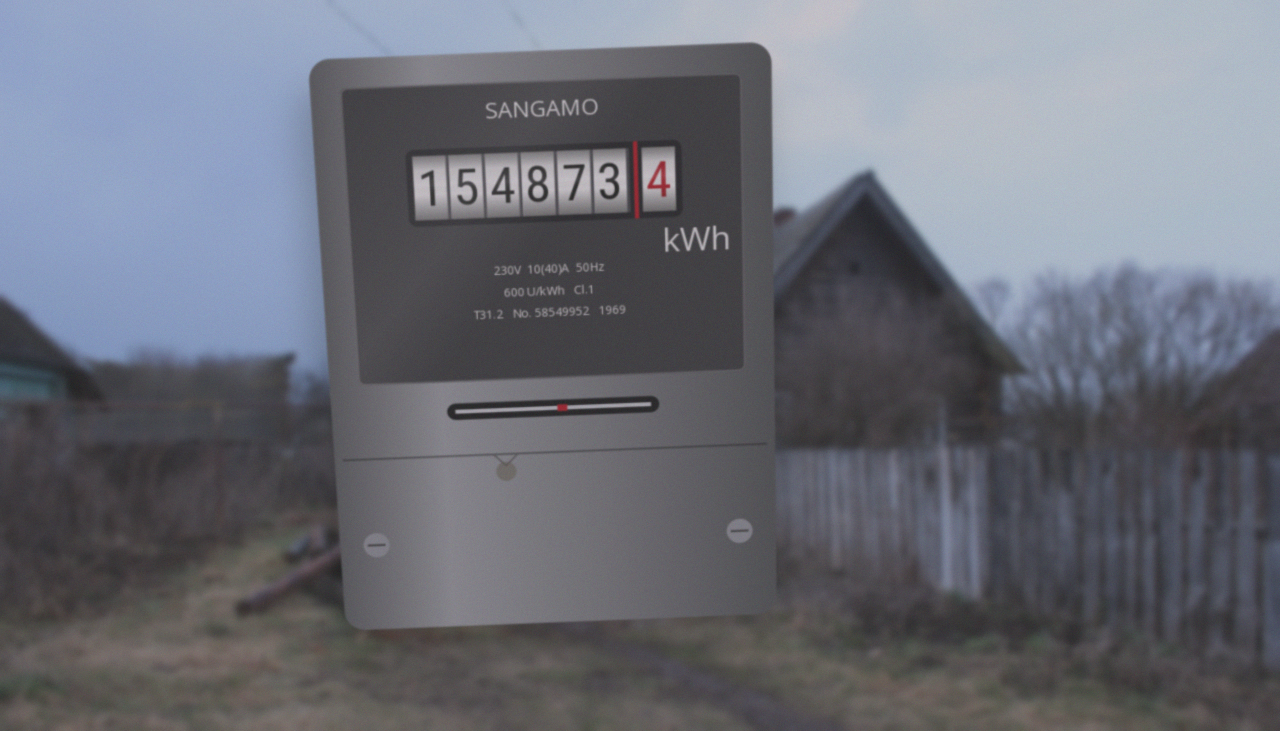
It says {"value": 154873.4, "unit": "kWh"}
